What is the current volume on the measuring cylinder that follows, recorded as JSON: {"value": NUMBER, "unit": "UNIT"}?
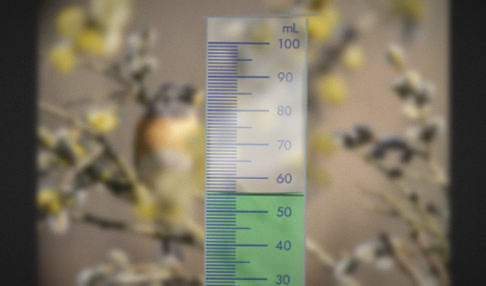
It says {"value": 55, "unit": "mL"}
